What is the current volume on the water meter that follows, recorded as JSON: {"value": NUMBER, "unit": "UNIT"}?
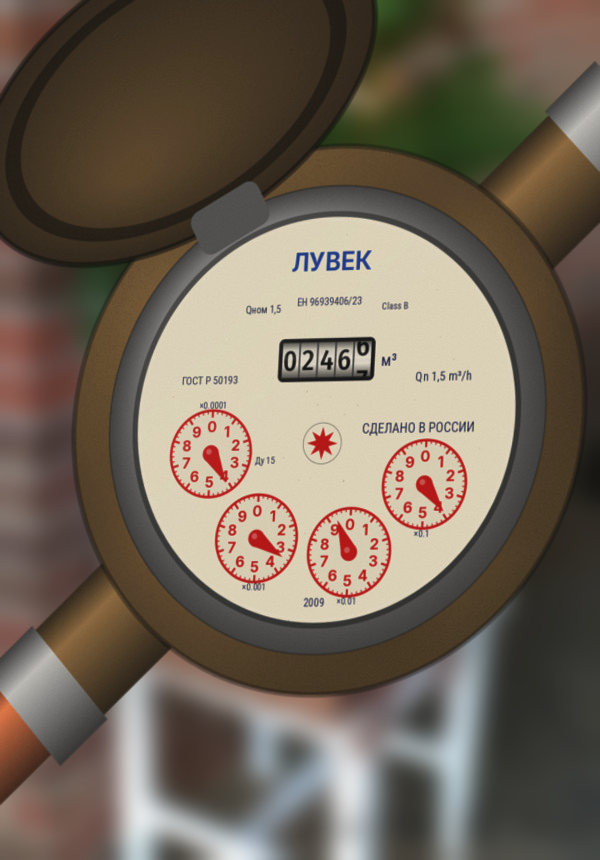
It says {"value": 2466.3934, "unit": "m³"}
